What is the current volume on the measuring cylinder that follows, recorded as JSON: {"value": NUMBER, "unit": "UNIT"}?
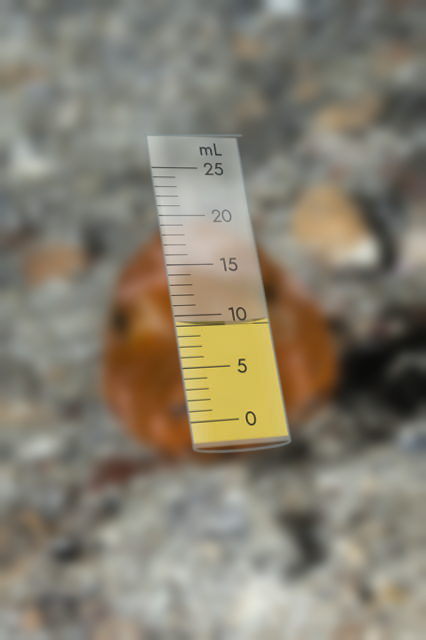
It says {"value": 9, "unit": "mL"}
